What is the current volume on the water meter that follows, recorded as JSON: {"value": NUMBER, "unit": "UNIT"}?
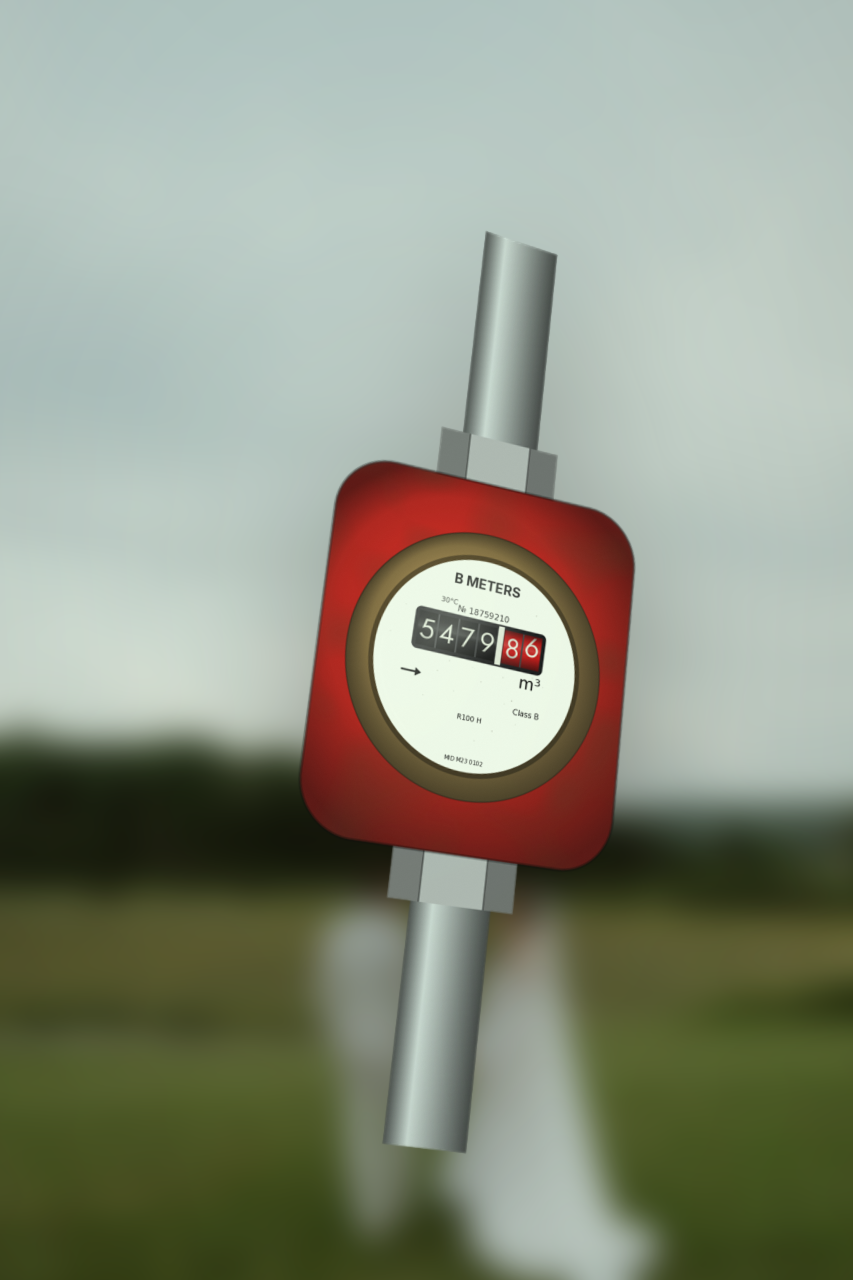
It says {"value": 5479.86, "unit": "m³"}
